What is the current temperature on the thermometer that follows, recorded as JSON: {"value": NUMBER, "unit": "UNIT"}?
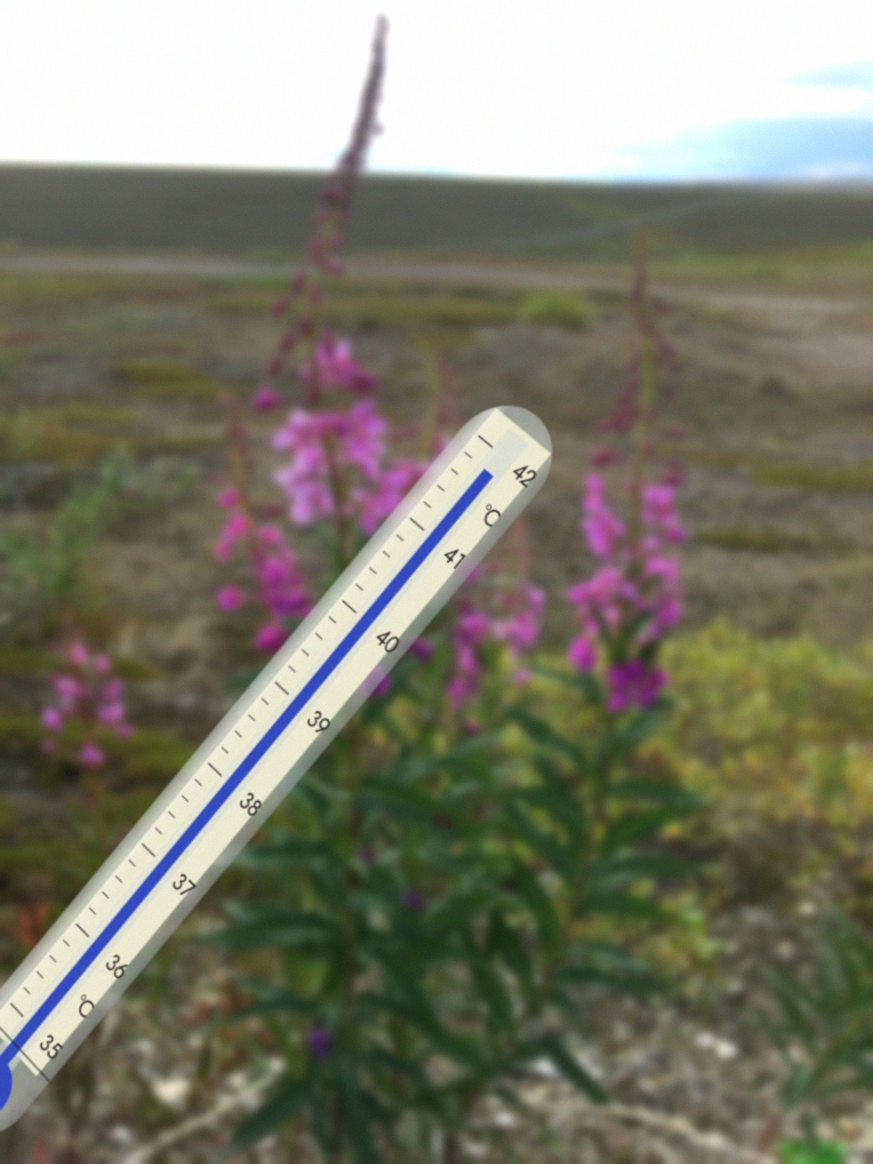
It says {"value": 41.8, "unit": "°C"}
